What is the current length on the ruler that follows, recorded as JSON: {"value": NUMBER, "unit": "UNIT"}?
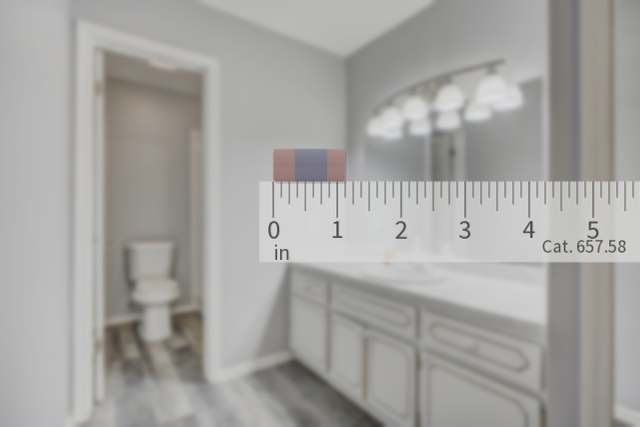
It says {"value": 1.125, "unit": "in"}
